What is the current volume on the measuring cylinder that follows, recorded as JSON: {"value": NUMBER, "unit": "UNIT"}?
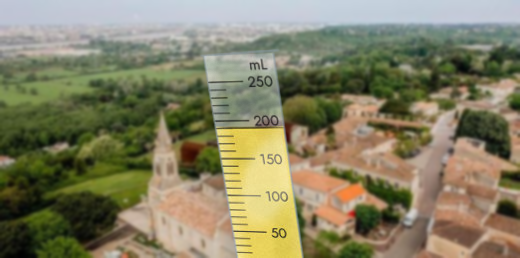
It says {"value": 190, "unit": "mL"}
